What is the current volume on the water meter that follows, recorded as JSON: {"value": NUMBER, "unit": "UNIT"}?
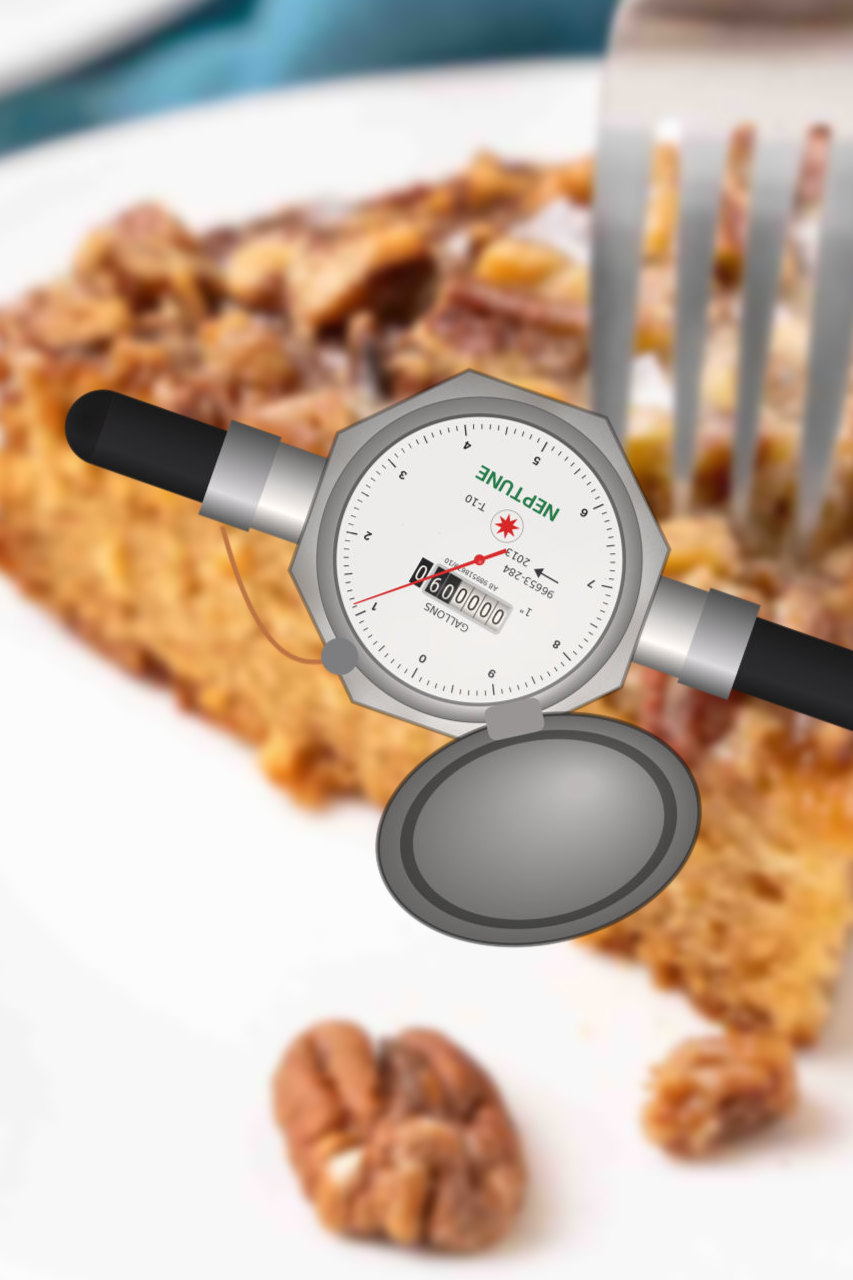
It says {"value": 91.1, "unit": "gal"}
